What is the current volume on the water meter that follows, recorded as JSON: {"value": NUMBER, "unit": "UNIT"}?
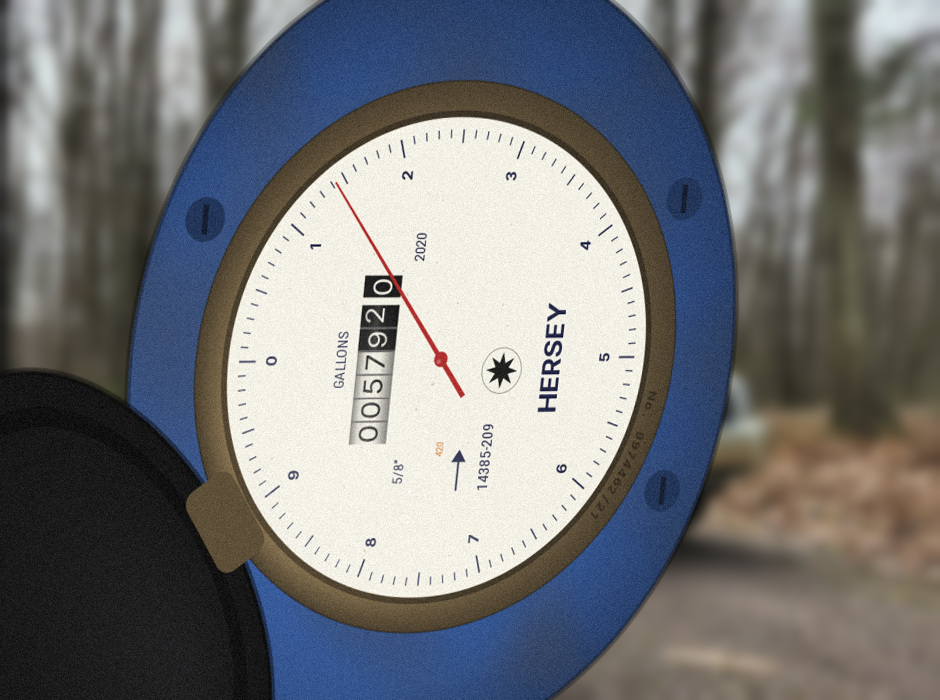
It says {"value": 57921.4, "unit": "gal"}
